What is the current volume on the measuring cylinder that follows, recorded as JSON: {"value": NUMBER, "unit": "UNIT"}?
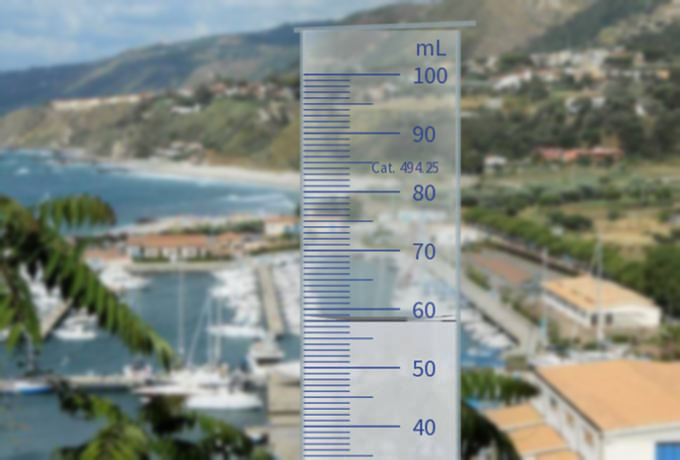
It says {"value": 58, "unit": "mL"}
